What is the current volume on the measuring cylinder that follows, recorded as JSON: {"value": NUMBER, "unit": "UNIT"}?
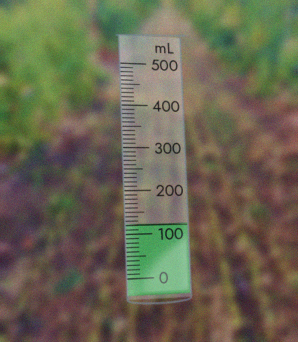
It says {"value": 120, "unit": "mL"}
